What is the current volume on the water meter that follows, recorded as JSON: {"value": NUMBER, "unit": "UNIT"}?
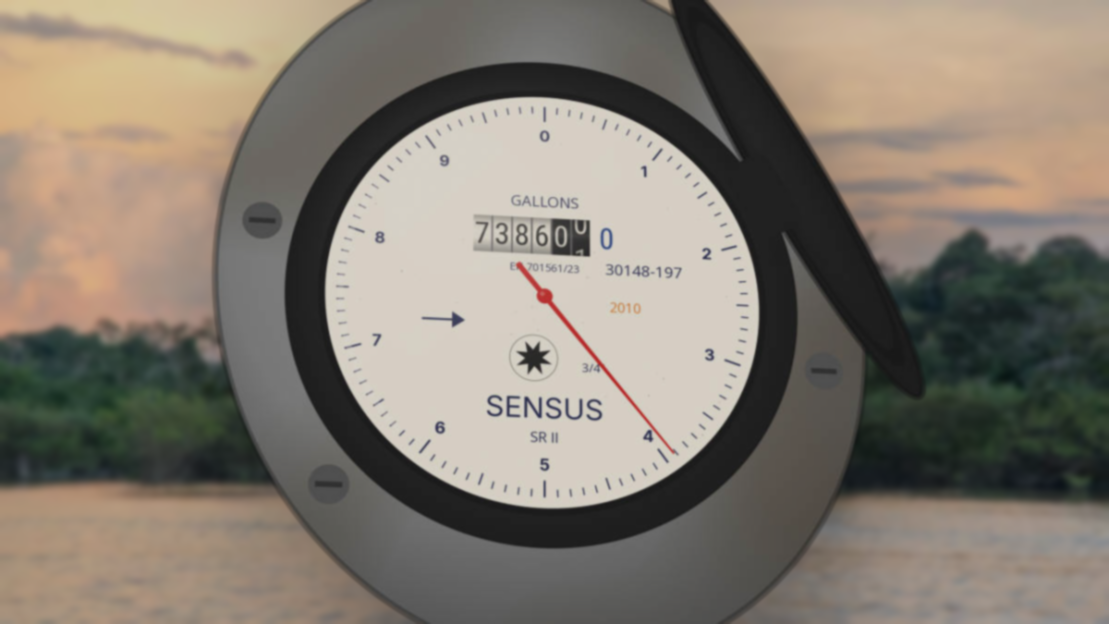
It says {"value": 7386003.9, "unit": "gal"}
